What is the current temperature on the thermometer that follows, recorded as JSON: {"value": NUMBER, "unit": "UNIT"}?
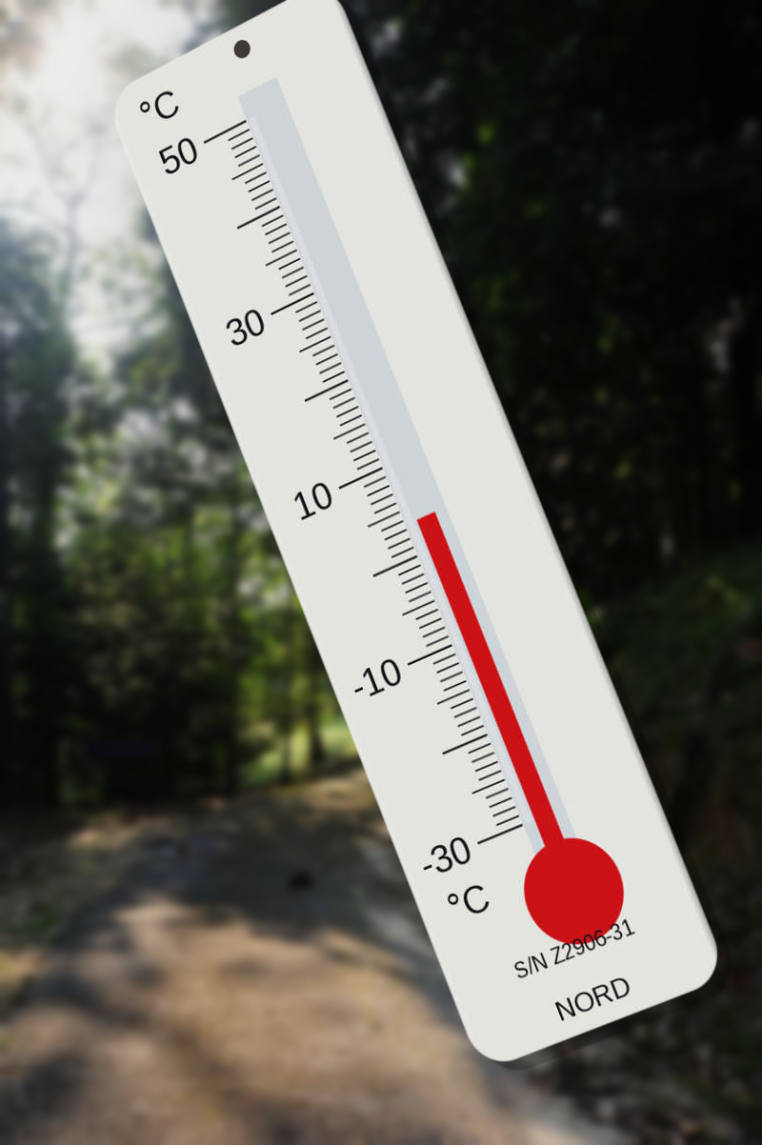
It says {"value": 3.5, "unit": "°C"}
